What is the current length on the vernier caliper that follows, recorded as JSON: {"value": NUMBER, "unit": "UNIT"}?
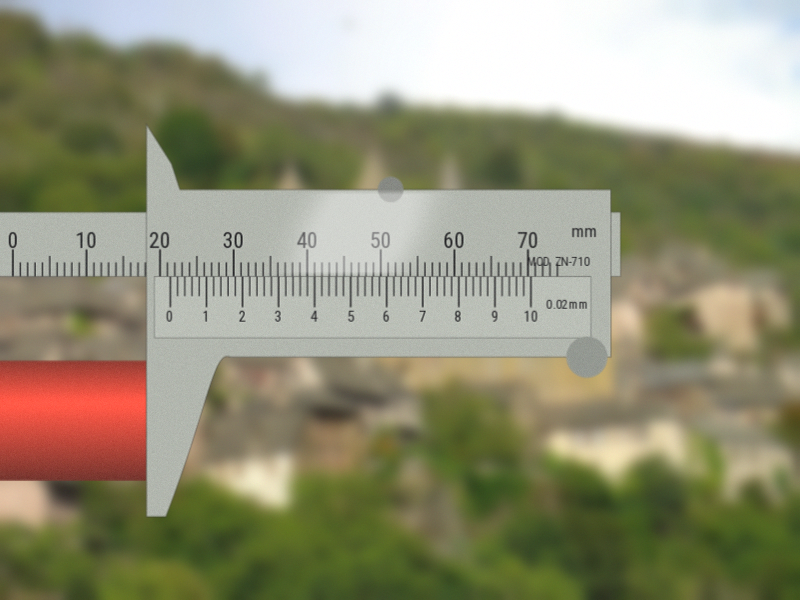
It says {"value": 21.4, "unit": "mm"}
